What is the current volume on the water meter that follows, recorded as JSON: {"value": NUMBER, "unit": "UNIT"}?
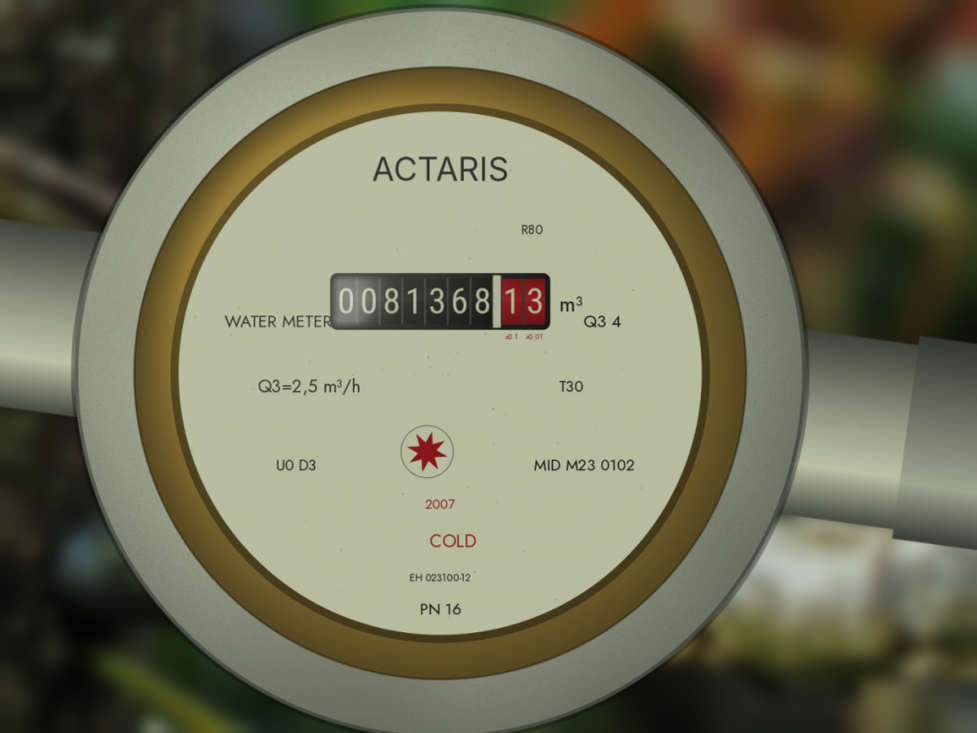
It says {"value": 81368.13, "unit": "m³"}
